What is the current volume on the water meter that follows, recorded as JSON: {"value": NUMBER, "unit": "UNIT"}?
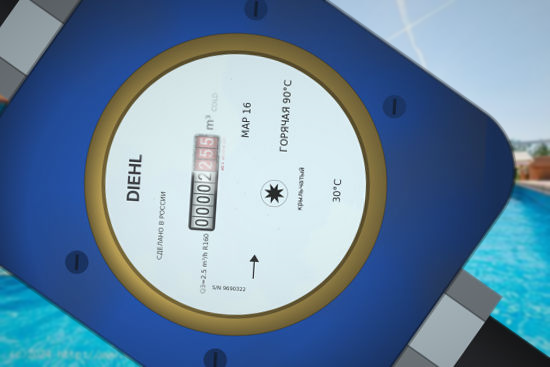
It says {"value": 2.255, "unit": "m³"}
